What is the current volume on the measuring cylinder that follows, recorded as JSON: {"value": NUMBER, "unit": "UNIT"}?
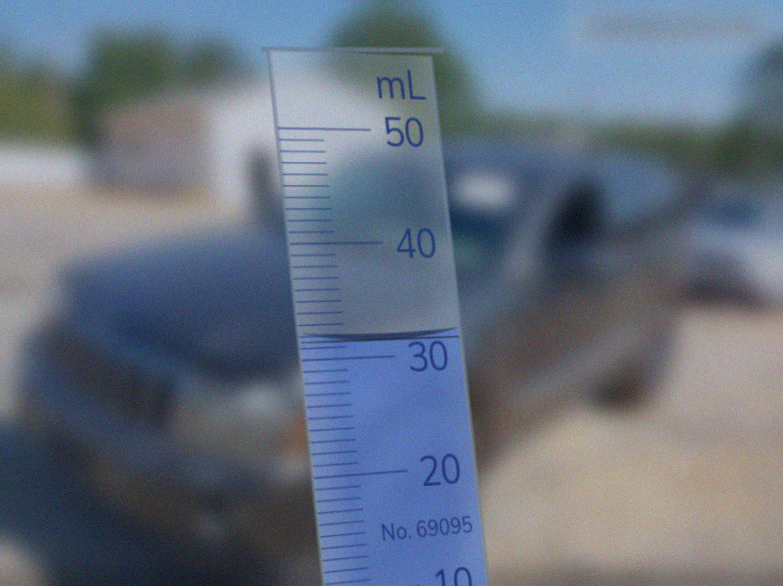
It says {"value": 31.5, "unit": "mL"}
